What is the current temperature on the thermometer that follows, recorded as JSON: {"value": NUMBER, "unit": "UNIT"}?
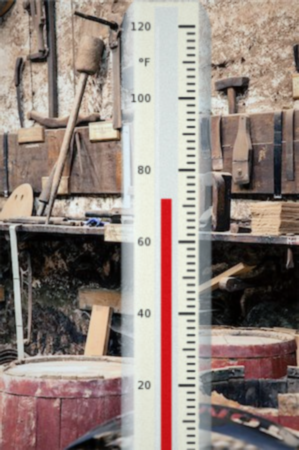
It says {"value": 72, "unit": "°F"}
